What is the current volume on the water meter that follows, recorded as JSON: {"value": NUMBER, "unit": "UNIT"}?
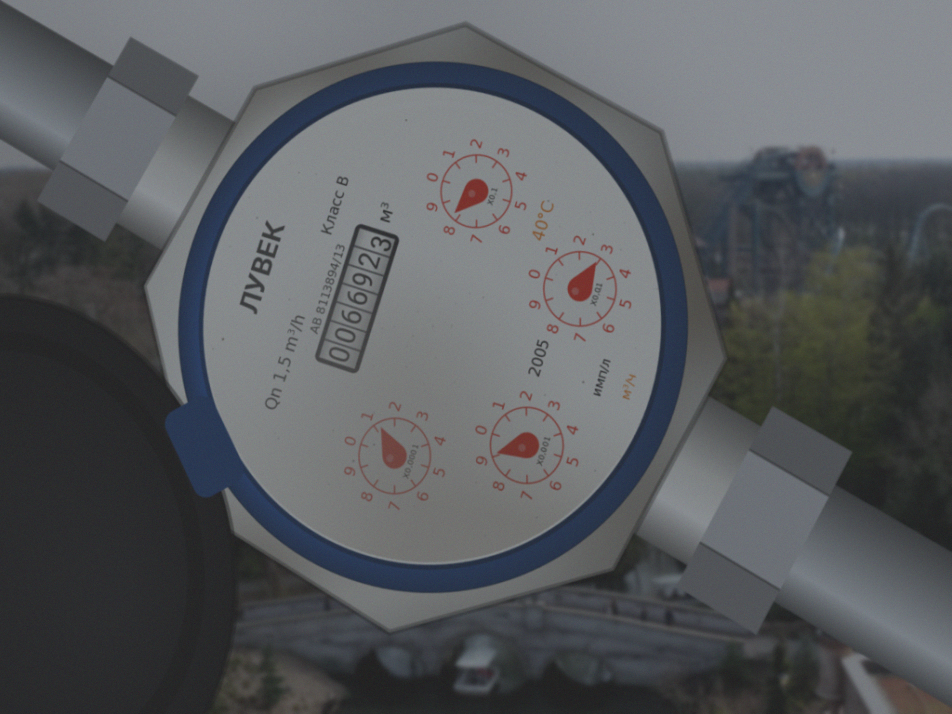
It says {"value": 66922.8291, "unit": "m³"}
